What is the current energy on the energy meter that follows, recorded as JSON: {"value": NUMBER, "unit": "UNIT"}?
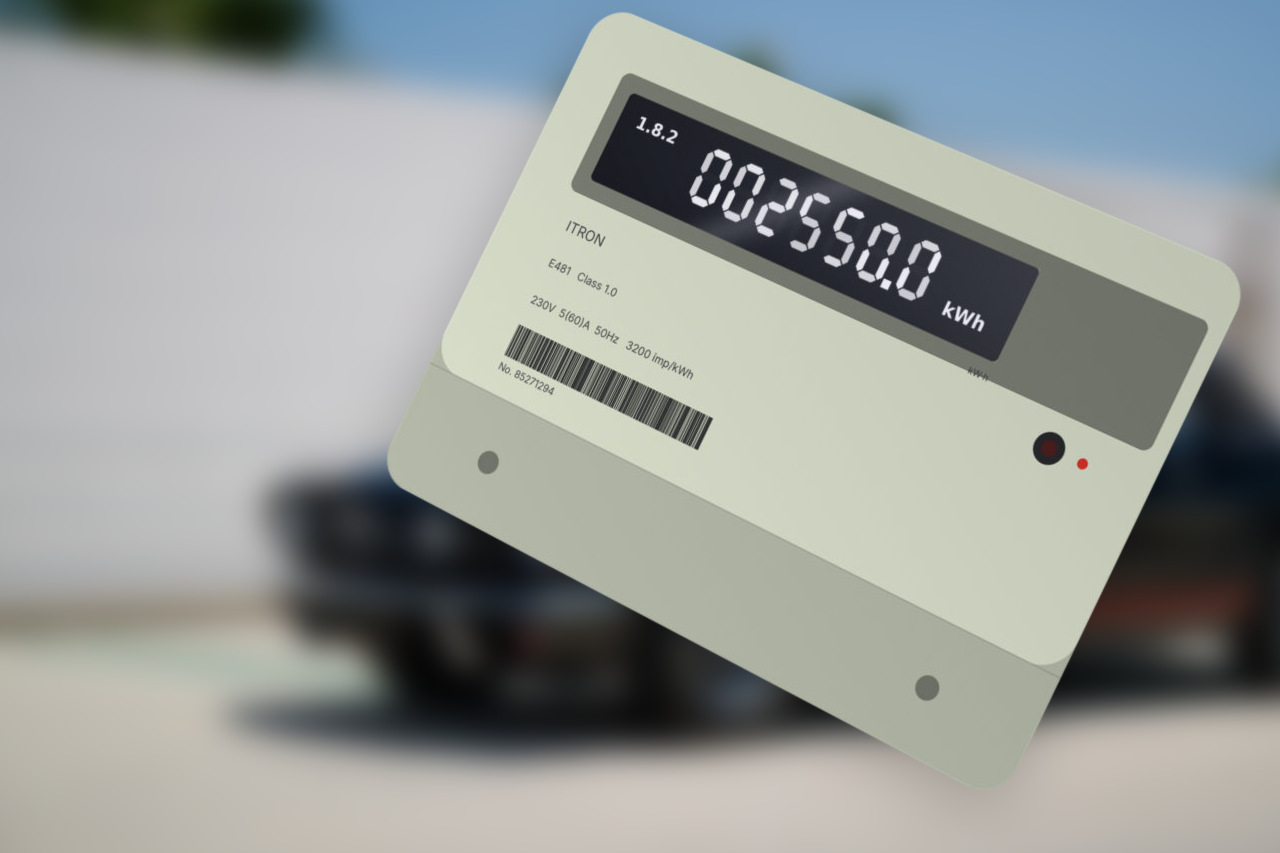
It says {"value": 2550.0, "unit": "kWh"}
